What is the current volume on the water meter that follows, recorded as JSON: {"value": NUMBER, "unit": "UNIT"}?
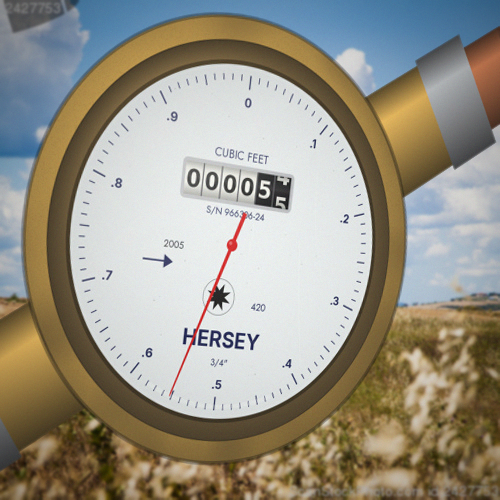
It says {"value": 54.55, "unit": "ft³"}
